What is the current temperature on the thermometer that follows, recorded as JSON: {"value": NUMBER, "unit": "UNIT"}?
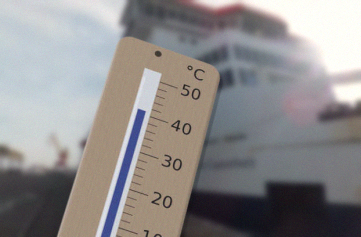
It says {"value": 41, "unit": "°C"}
